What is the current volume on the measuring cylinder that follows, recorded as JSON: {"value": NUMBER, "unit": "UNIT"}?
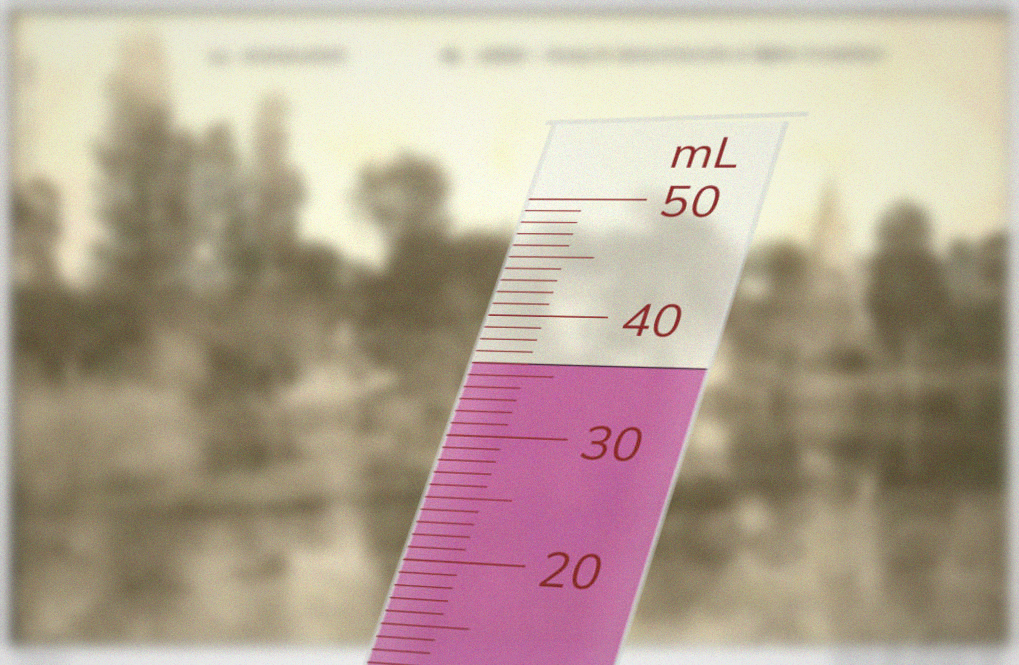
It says {"value": 36, "unit": "mL"}
